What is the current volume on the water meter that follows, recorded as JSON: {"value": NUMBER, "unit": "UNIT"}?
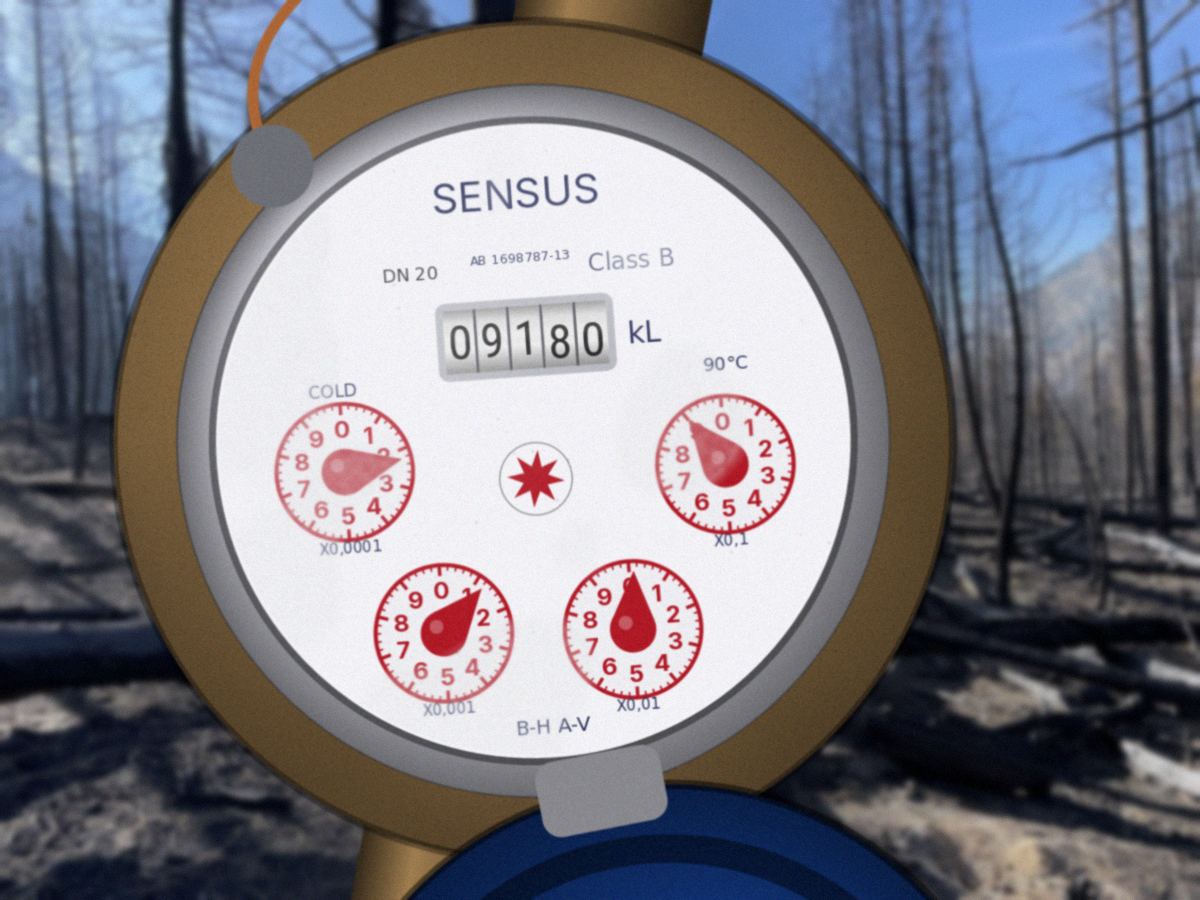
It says {"value": 9179.9012, "unit": "kL"}
